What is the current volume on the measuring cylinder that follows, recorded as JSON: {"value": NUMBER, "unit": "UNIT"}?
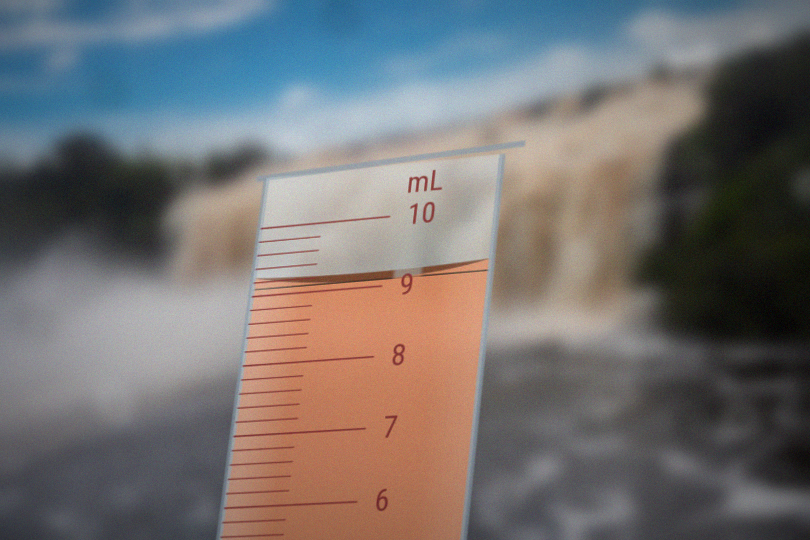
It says {"value": 9.1, "unit": "mL"}
